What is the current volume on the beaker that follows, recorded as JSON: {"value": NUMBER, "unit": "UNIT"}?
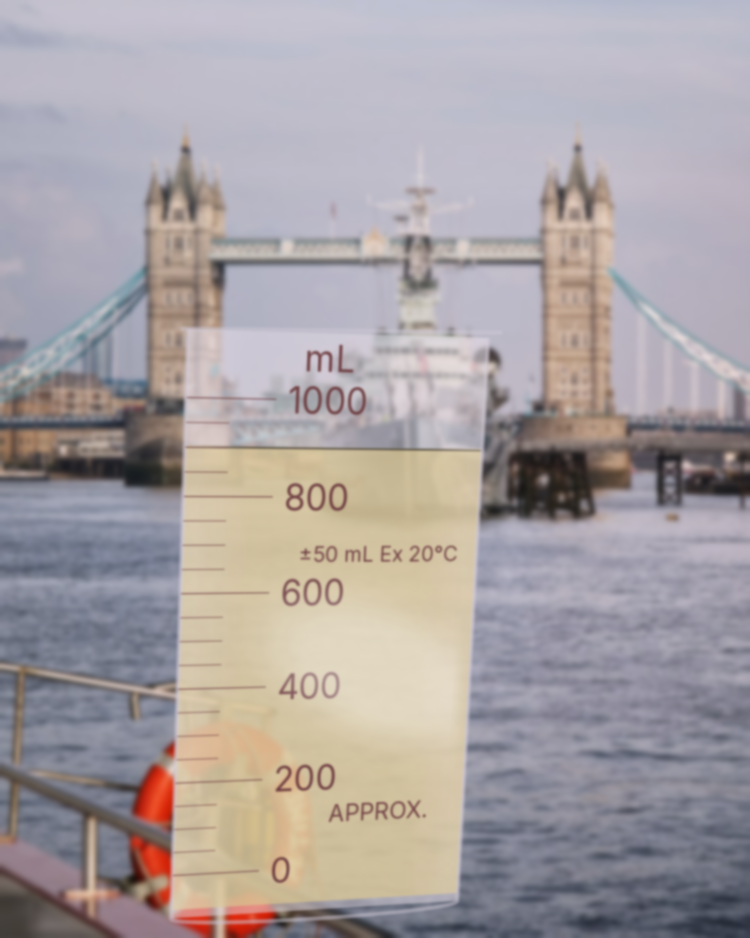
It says {"value": 900, "unit": "mL"}
